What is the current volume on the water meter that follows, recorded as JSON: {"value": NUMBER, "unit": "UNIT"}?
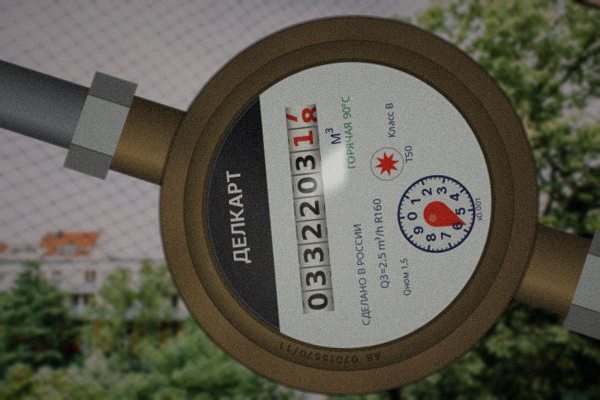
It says {"value": 332203.175, "unit": "m³"}
